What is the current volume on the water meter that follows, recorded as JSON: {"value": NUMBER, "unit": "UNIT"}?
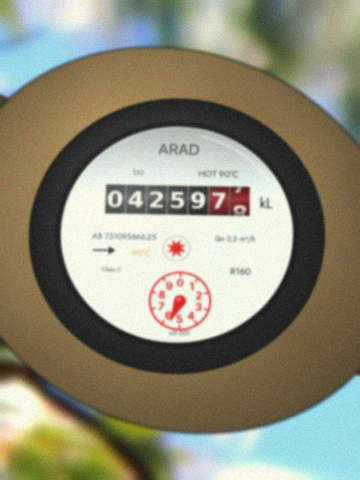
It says {"value": 4259.775, "unit": "kL"}
